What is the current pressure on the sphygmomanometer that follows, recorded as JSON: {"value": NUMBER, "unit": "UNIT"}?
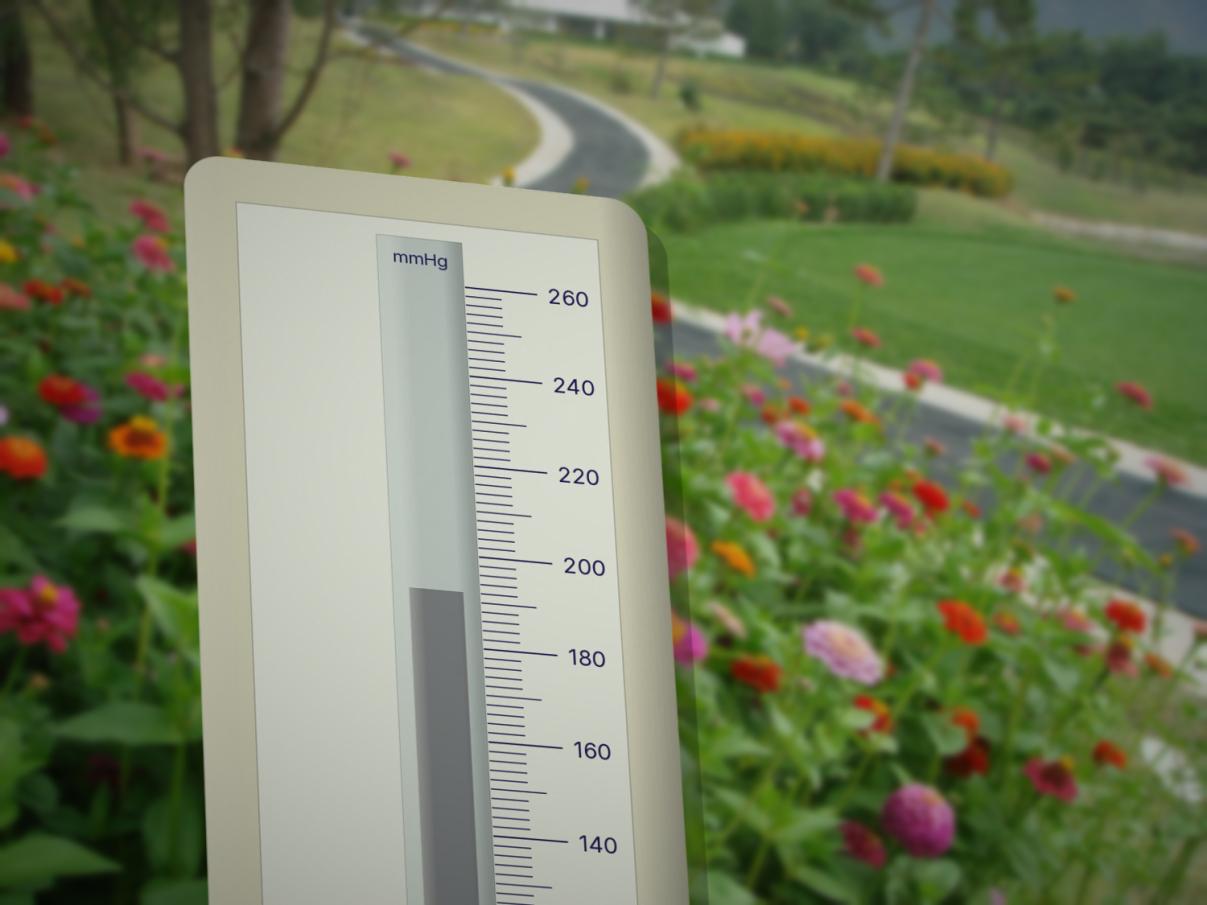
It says {"value": 192, "unit": "mmHg"}
